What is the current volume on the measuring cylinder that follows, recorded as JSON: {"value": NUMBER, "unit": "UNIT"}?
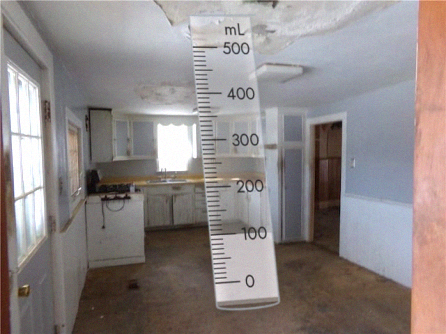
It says {"value": 100, "unit": "mL"}
